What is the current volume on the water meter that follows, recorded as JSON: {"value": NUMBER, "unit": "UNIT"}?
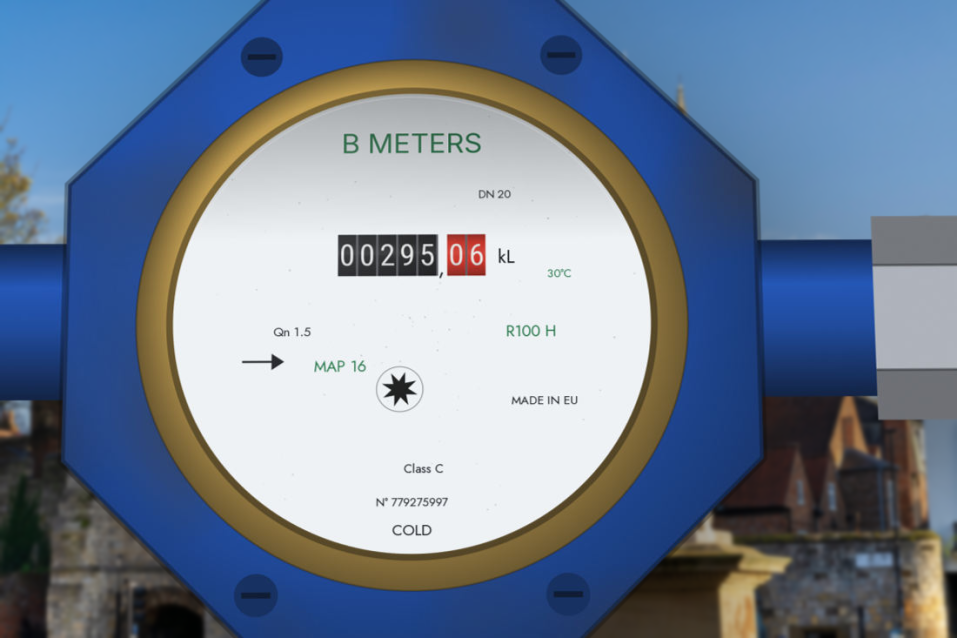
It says {"value": 295.06, "unit": "kL"}
